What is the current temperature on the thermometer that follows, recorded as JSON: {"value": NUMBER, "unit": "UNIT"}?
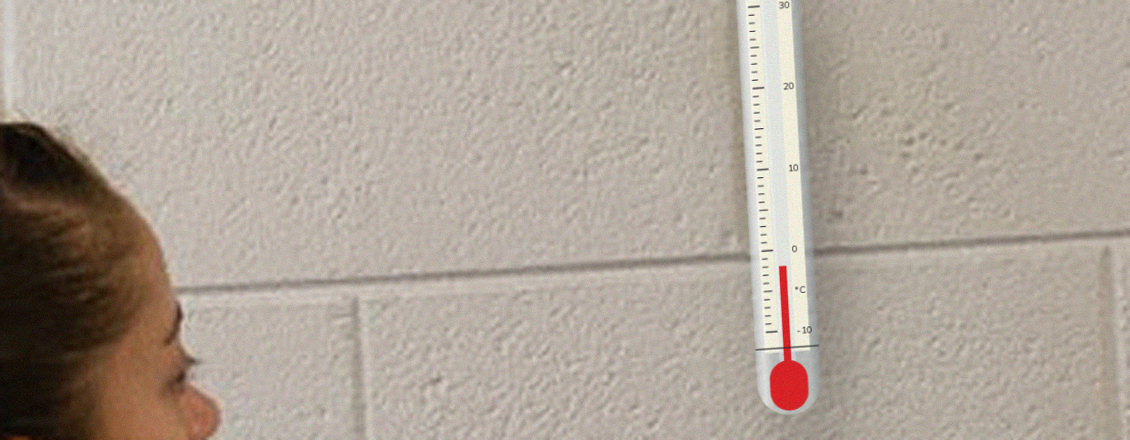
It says {"value": -2, "unit": "°C"}
